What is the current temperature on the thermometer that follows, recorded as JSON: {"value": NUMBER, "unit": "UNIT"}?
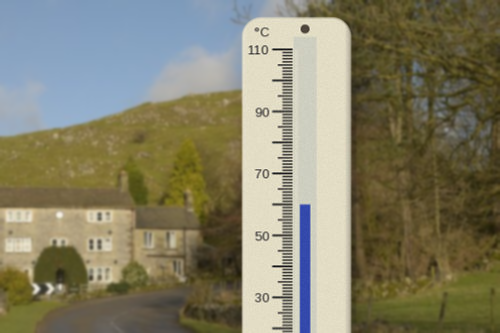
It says {"value": 60, "unit": "°C"}
